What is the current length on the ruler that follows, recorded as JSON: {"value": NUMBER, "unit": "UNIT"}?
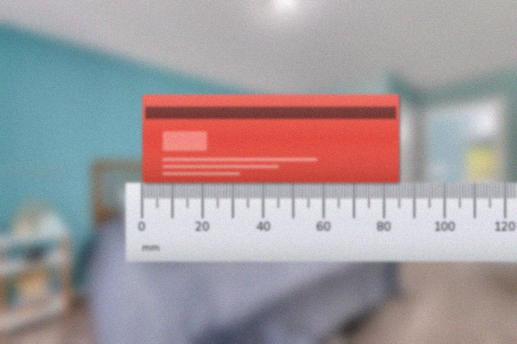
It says {"value": 85, "unit": "mm"}
